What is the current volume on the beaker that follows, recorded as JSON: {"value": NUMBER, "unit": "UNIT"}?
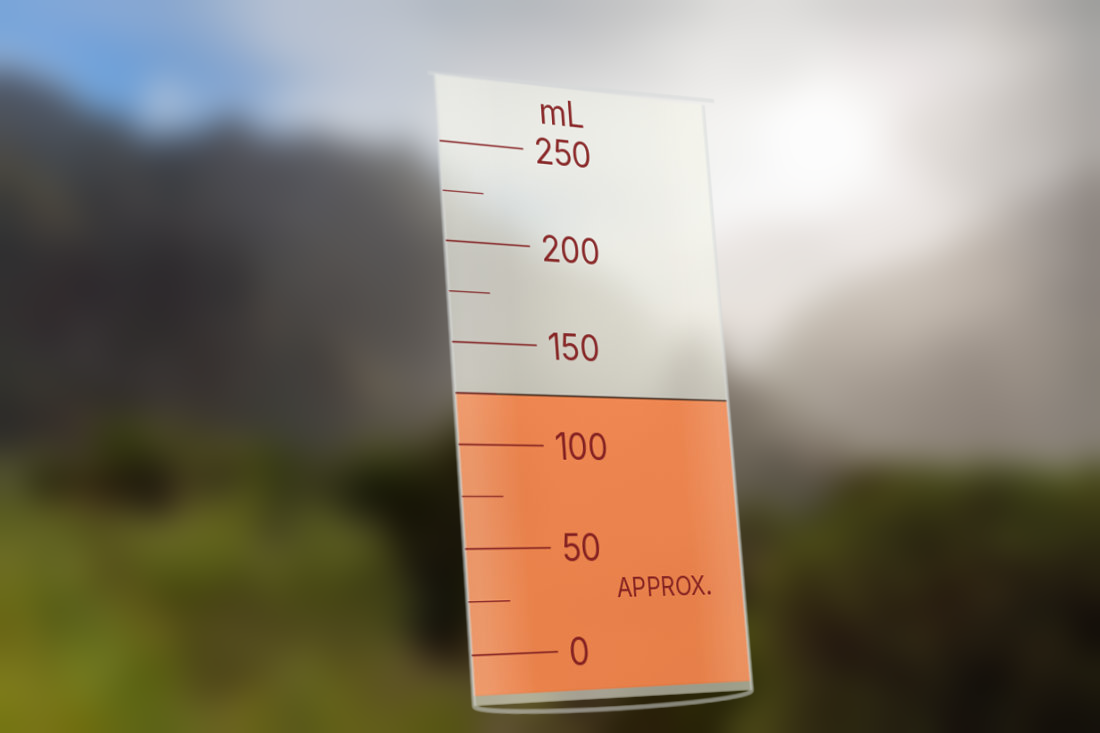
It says {"value": 125, "unit": "mL"}
